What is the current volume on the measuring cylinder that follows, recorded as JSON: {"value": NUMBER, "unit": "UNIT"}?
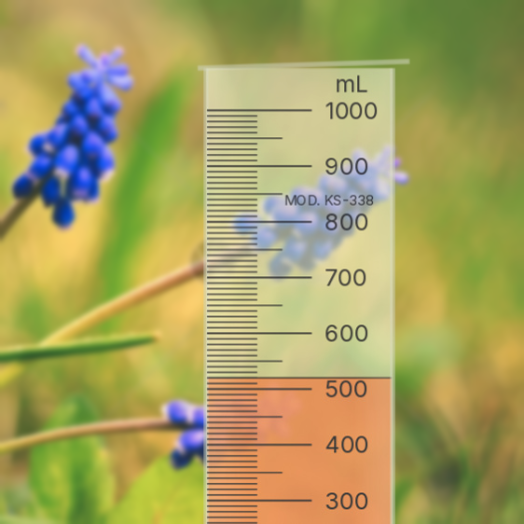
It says {"value": 520, "unit": "mL"}
